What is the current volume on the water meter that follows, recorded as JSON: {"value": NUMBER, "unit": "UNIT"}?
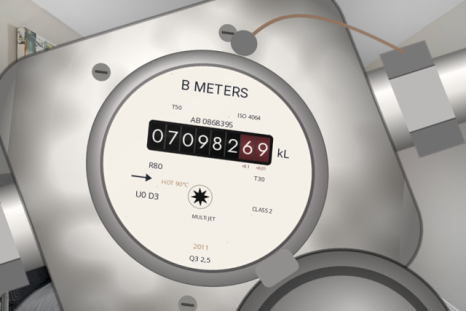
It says {"value": 70982.69, "unit": "kL"}
